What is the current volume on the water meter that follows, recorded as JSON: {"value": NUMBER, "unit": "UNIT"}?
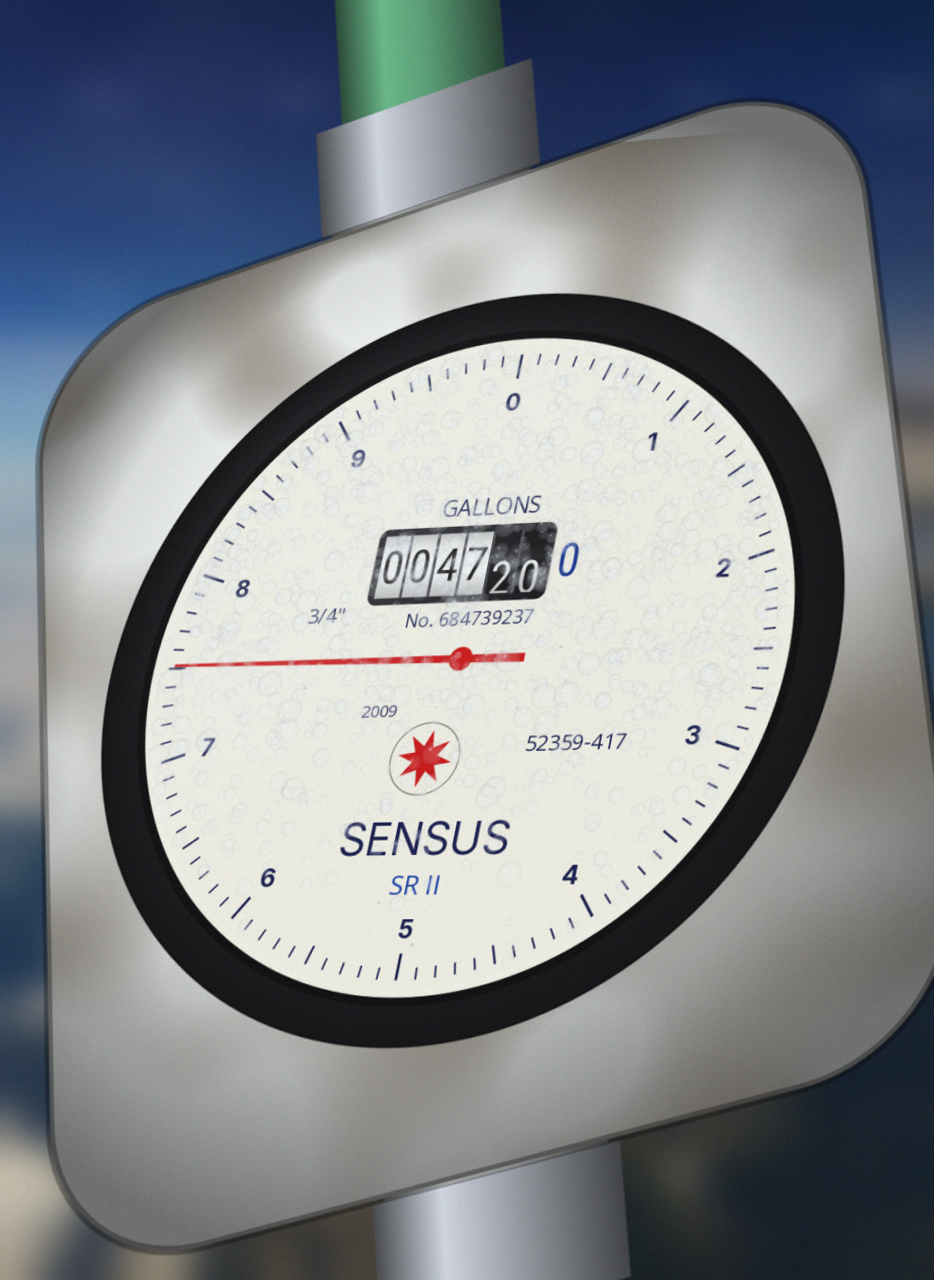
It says {"value": 47197.5, "unit": "gal"}
